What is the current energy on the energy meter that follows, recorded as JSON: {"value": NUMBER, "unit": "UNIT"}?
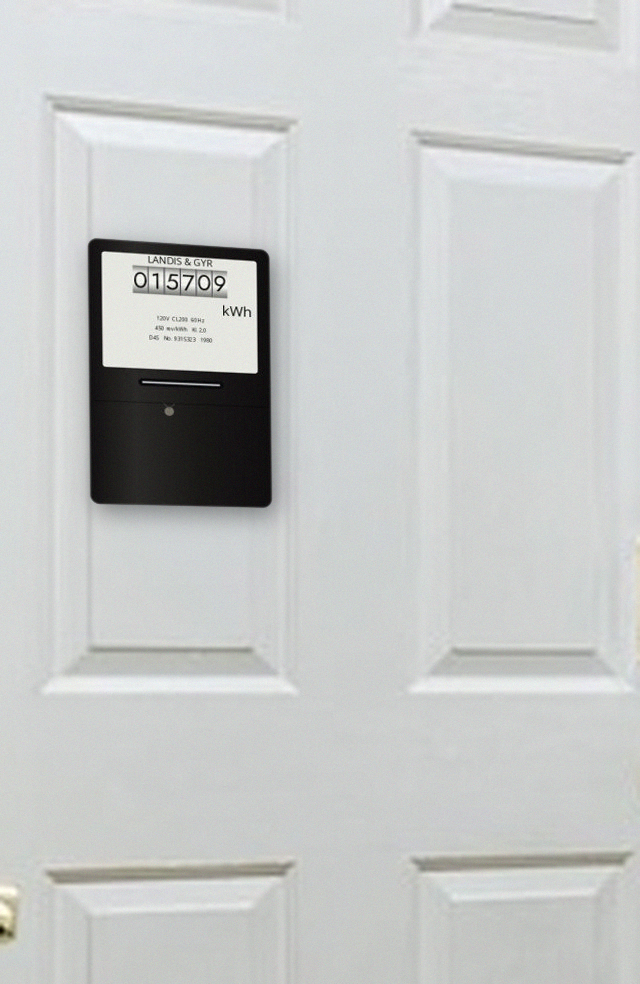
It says {"value": 15709, "unit": "kWh"}
